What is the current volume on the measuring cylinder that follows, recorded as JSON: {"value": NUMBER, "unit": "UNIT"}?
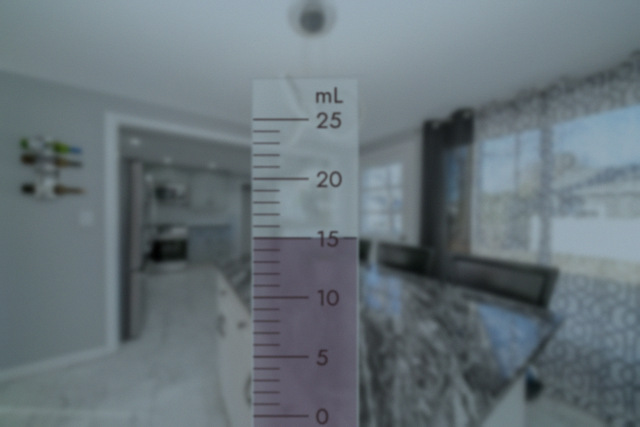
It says {"value": 15, "unit": "mL"}
